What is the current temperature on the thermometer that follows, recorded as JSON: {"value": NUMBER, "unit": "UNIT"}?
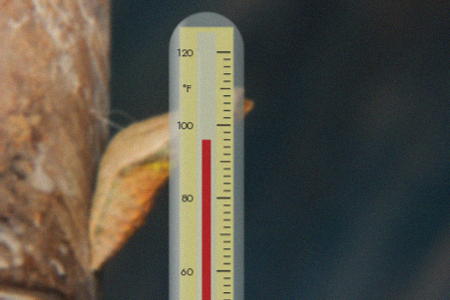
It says {"value": 96, "unit": "°F"}
